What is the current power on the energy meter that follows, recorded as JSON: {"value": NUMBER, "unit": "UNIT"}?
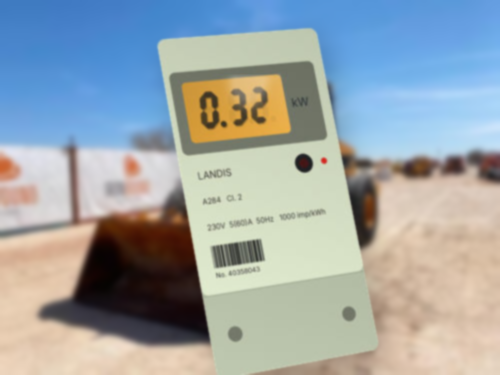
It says {"value": 0.32, "unit": "kW"}
